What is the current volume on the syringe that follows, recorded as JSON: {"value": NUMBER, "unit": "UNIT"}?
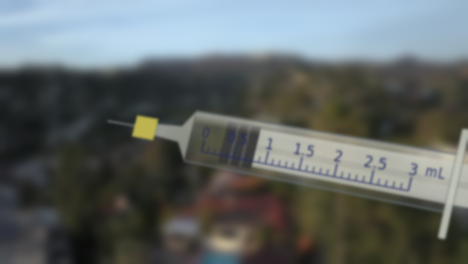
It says {"value": 0.3, "unit": "mL"}
